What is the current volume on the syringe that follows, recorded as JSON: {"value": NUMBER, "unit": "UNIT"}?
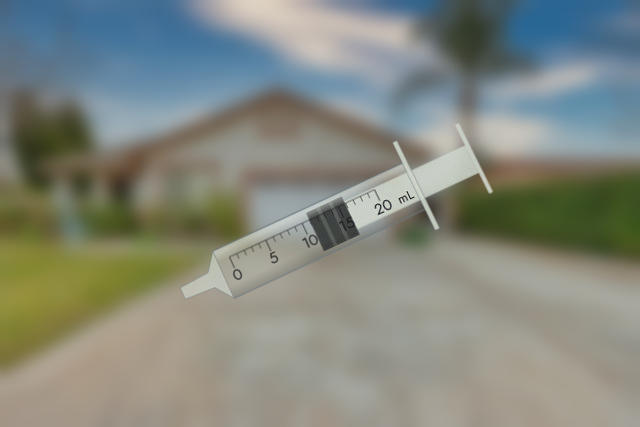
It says {"value": 11, "unit": "mL"}
